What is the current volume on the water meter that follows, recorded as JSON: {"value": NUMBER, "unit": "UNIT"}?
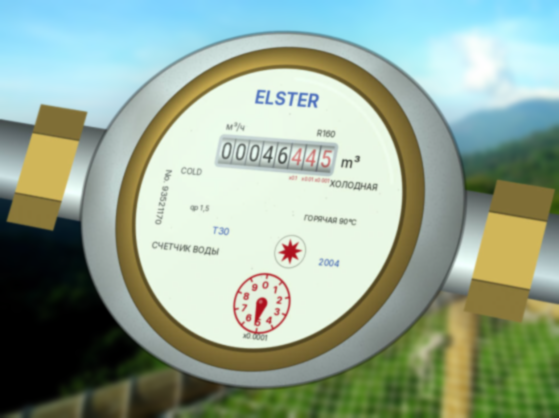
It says {"value": 46.4455, "unit": "m³"}
